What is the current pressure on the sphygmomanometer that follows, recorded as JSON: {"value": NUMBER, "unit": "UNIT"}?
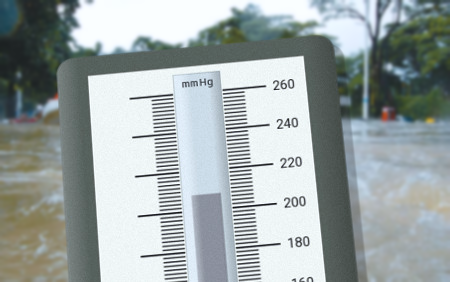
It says {"value": 208, "unit": "mmHg"}
